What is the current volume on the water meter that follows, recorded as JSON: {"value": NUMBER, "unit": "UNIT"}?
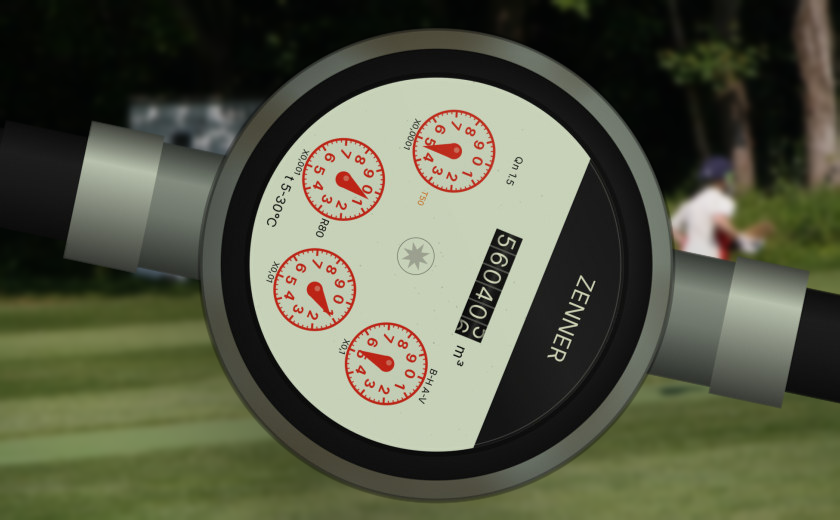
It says {"value": 560405.5104, "unit": "m³"}
